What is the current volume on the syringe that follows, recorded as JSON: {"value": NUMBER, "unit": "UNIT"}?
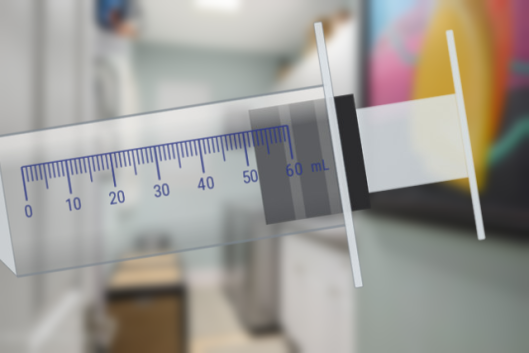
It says {"value": 52, "unit": "mL"}
